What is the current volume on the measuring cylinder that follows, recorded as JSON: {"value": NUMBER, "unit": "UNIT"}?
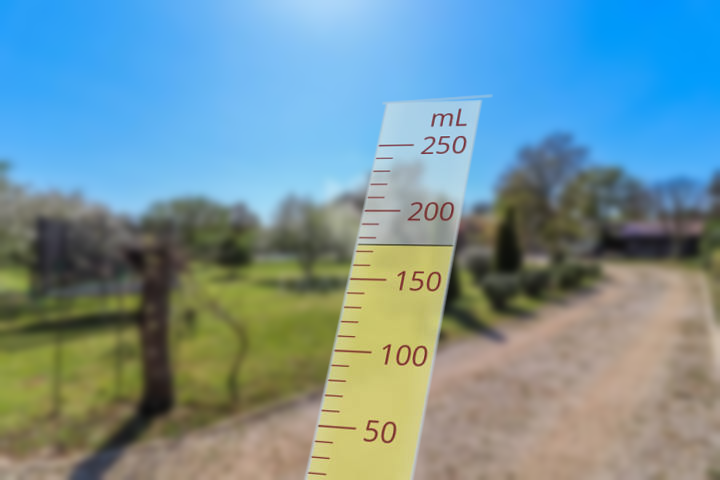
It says {"value": 175, "unit": "mL"}
